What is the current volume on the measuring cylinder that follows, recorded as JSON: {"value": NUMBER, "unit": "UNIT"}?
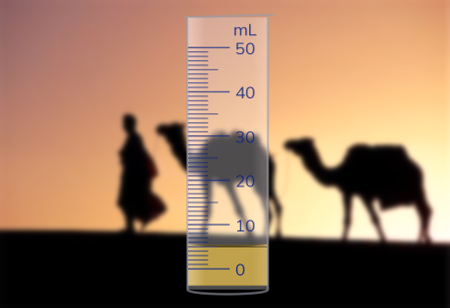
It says {"value": 5, "unit": "mL"}
